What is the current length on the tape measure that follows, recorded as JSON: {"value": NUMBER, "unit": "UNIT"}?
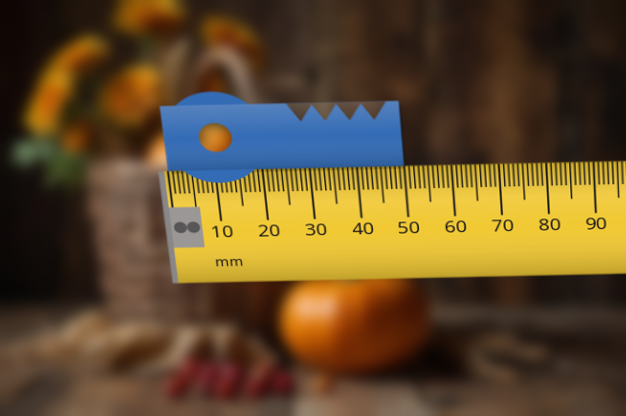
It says {"value": 50, "unit": "mm"}
